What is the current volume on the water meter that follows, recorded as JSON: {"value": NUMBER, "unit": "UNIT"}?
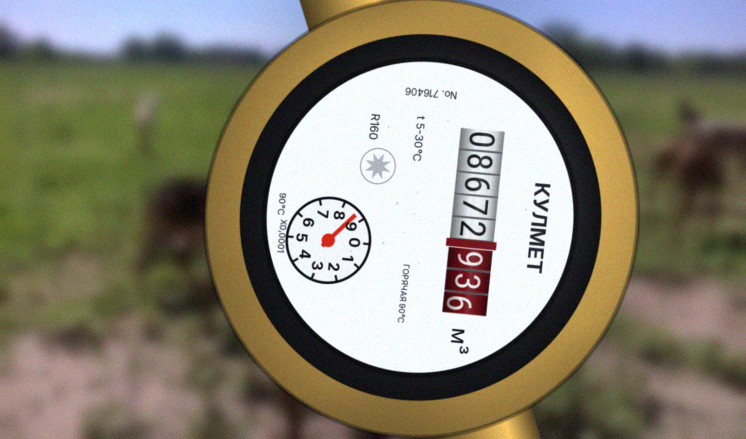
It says {"value": 8672.9358, "unit": "m³"}
